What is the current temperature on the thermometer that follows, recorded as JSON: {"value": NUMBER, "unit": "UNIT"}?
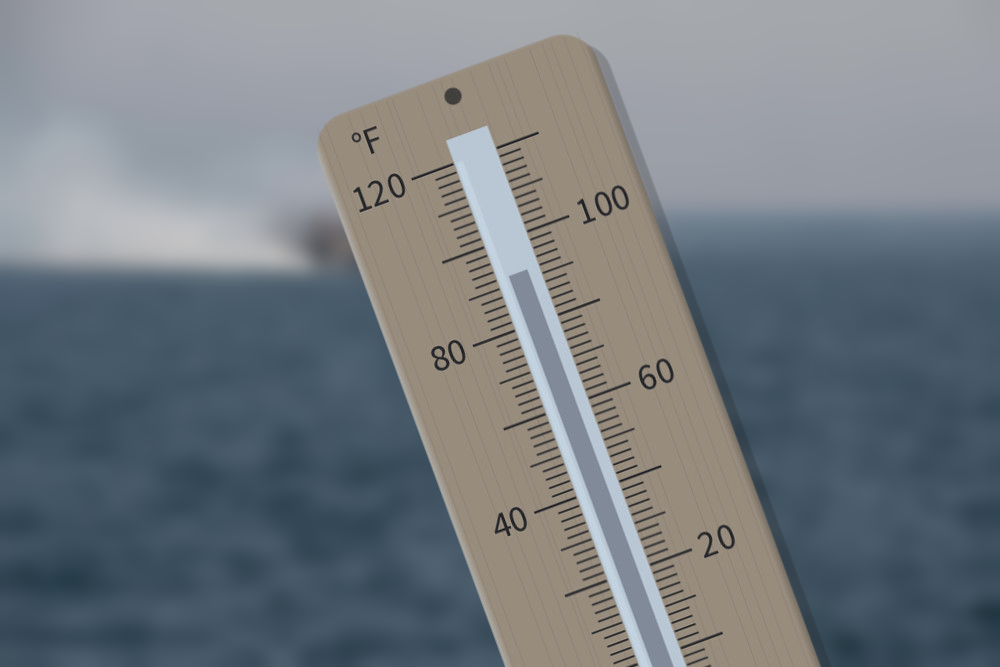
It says {"value": 92, "unit": "°F"}
